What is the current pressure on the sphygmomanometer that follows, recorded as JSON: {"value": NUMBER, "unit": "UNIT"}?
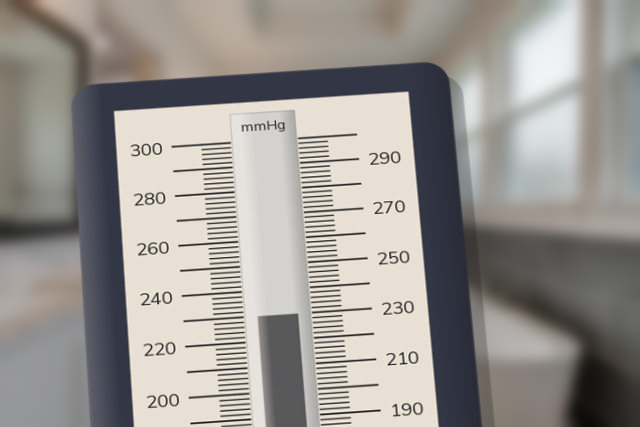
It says {"value": 230, "unit": "mmHg"}
